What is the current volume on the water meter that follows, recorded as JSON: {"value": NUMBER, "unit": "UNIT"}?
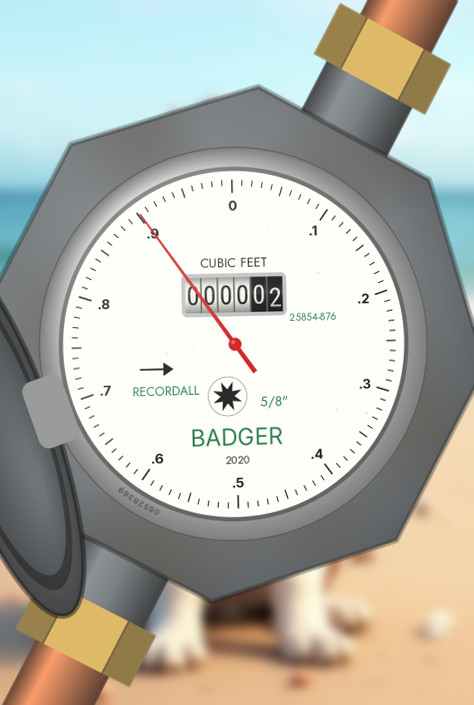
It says {"value": 1.90, "unit": "ft³"}
